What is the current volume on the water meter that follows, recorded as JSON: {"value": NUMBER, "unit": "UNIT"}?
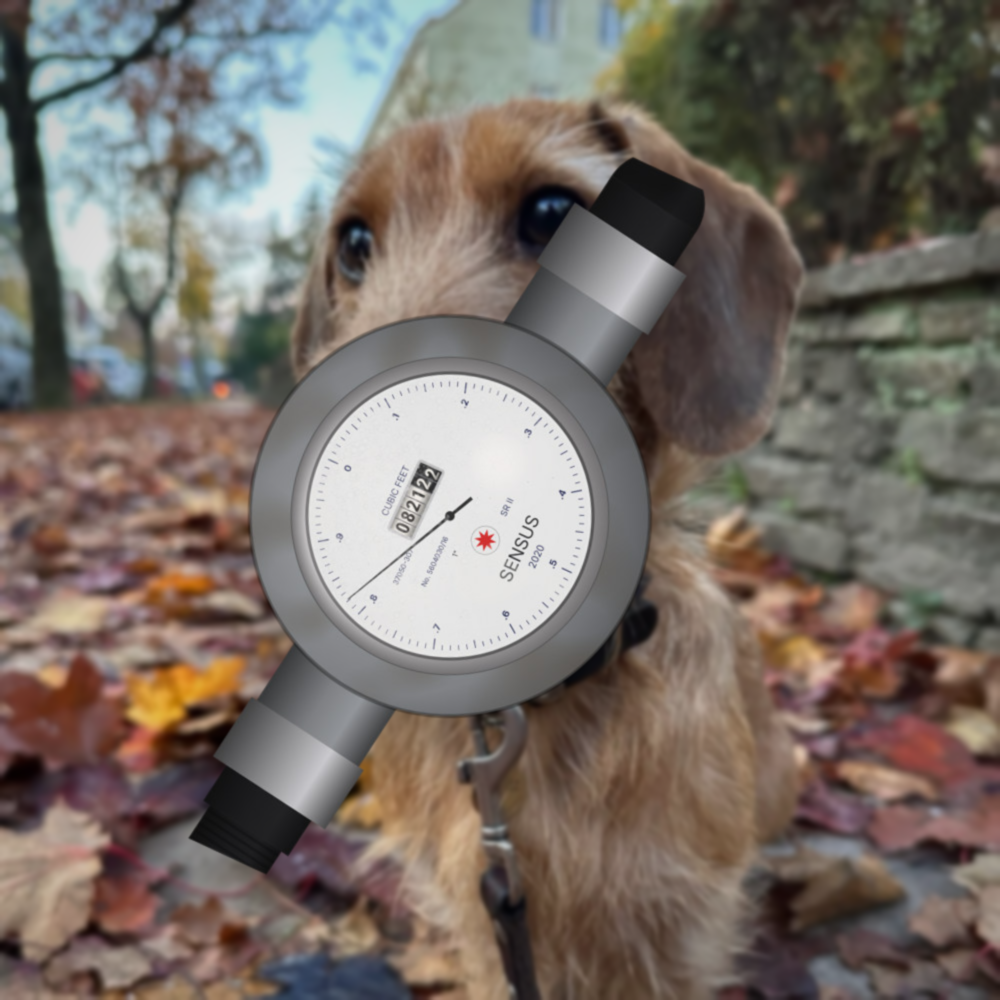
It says {"value": 82121.82, "unit": "ft³"}
